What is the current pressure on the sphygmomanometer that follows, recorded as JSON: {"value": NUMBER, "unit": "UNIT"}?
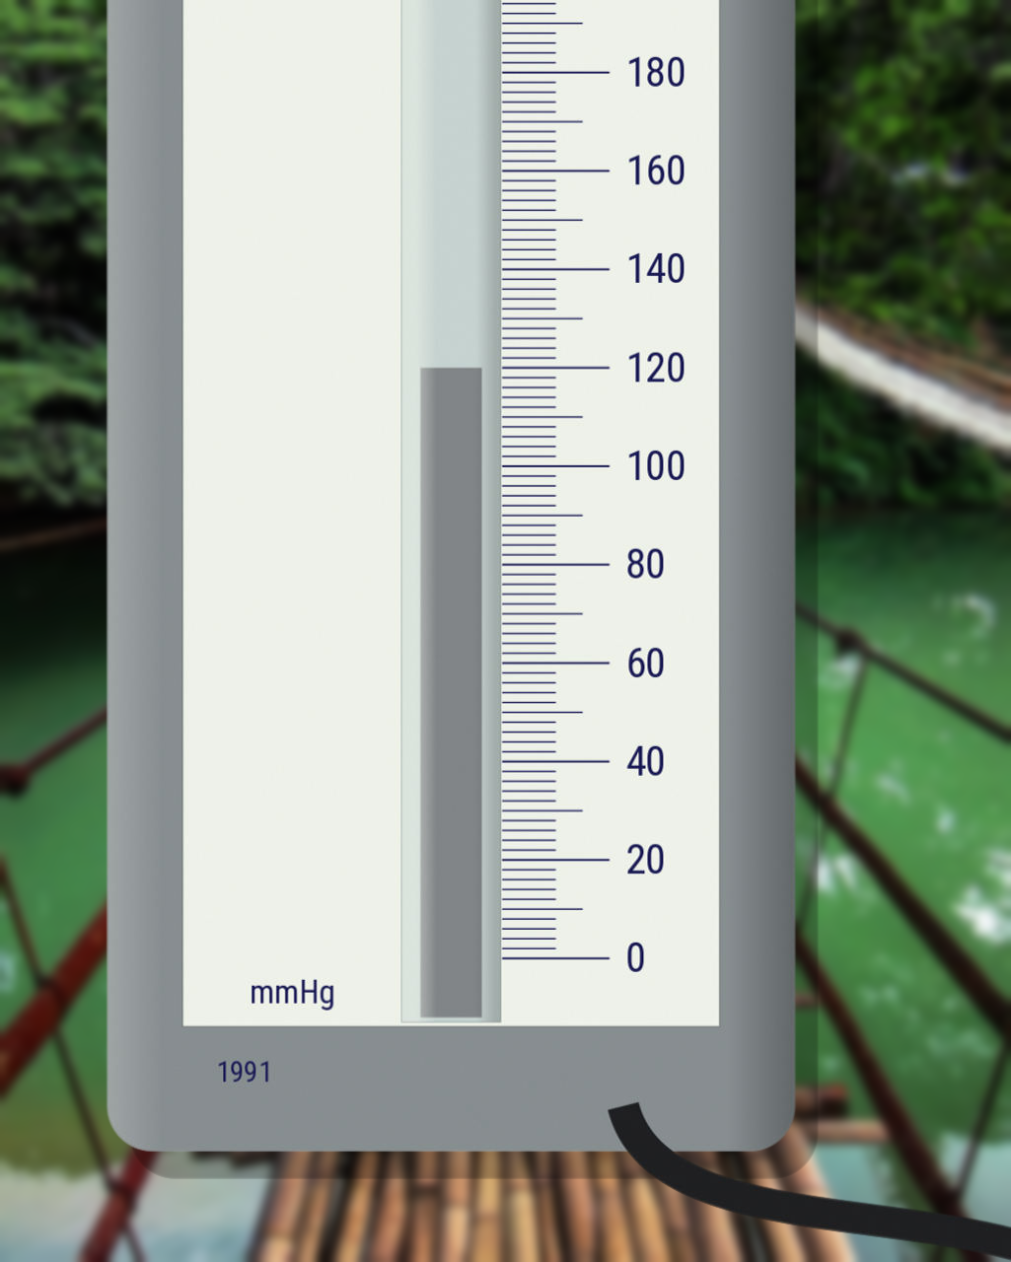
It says {"value": 120, "unit": "mmHg"}
